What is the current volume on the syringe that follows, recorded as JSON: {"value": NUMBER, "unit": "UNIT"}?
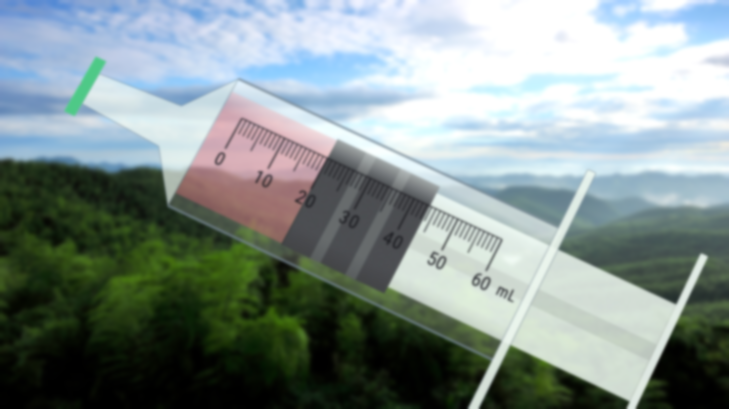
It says {"value": 20, "unit": "mL"}
